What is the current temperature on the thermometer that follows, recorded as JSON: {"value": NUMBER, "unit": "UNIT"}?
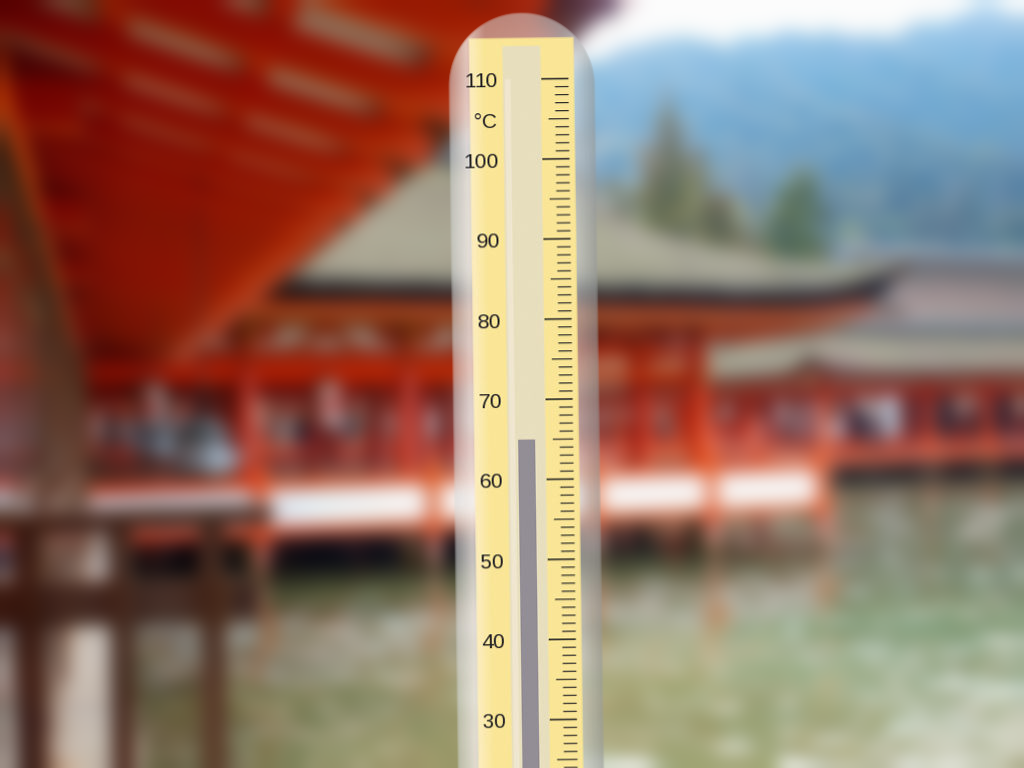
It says {"value": 65, "unit": "°C"}
